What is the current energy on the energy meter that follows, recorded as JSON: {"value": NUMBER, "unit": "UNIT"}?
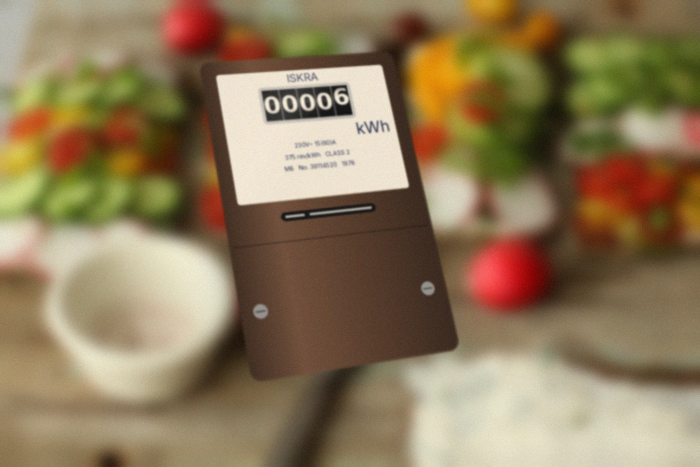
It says {"value": 6, "unit": "kWh"}
